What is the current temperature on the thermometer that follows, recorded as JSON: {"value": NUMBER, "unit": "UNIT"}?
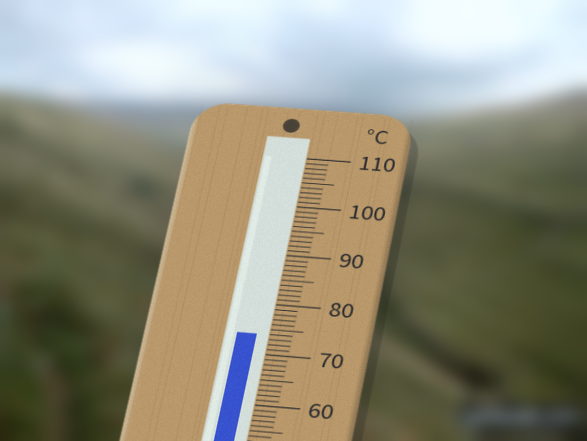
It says {"value": 74, "unit": "°C"}
